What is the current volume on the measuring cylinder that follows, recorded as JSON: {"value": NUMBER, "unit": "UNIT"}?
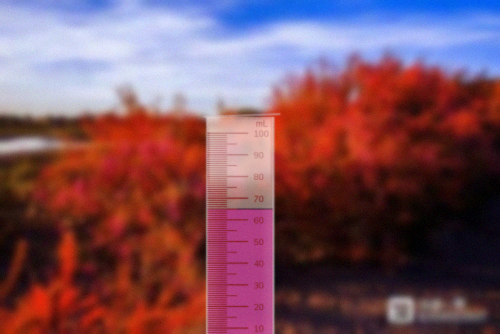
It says {"value": 65, "unit": "mL"}
